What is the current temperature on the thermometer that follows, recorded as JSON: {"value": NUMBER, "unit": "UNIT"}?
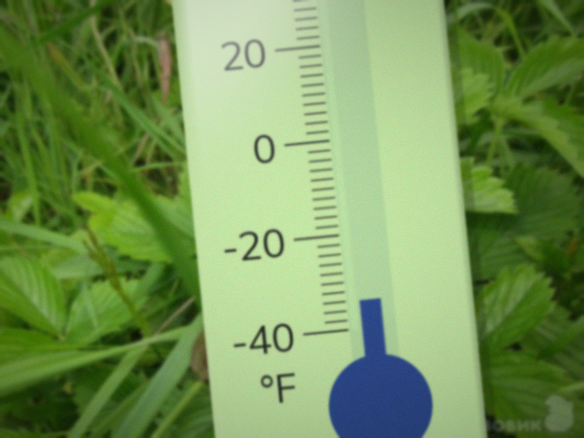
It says {"value": -34, "unit": "°F"}
